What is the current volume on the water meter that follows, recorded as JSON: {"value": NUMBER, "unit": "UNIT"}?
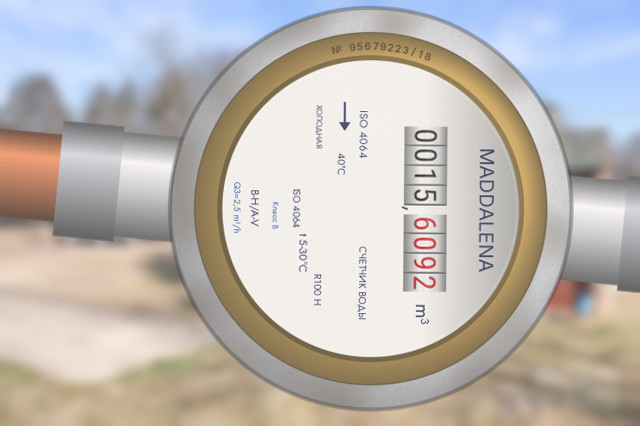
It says {"value": 15.6092, "unit": "m³"}
